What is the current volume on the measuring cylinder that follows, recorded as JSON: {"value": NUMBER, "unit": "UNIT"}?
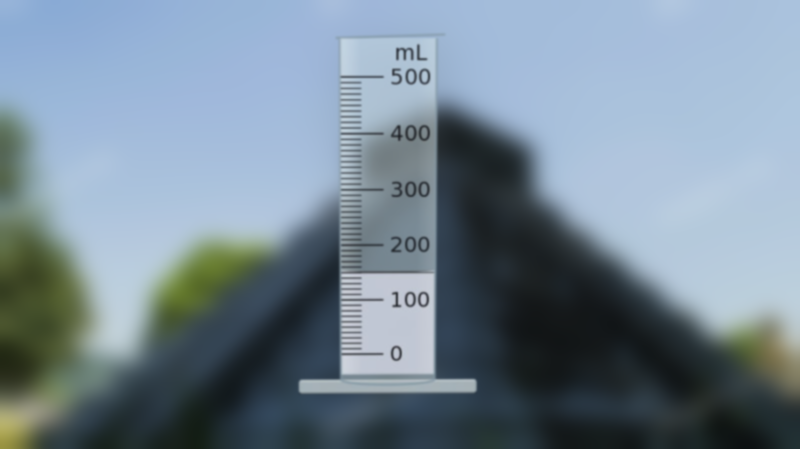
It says {"value": 150, "unit": "mL"}
